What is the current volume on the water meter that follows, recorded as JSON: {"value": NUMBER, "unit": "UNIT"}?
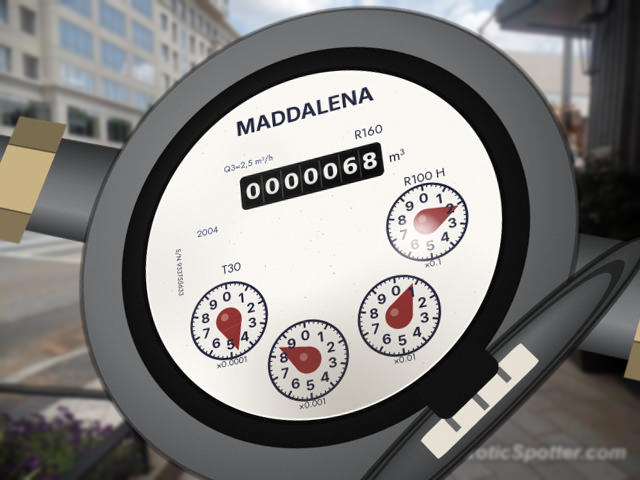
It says {"value": 68.2084, "unit": "m³"}
